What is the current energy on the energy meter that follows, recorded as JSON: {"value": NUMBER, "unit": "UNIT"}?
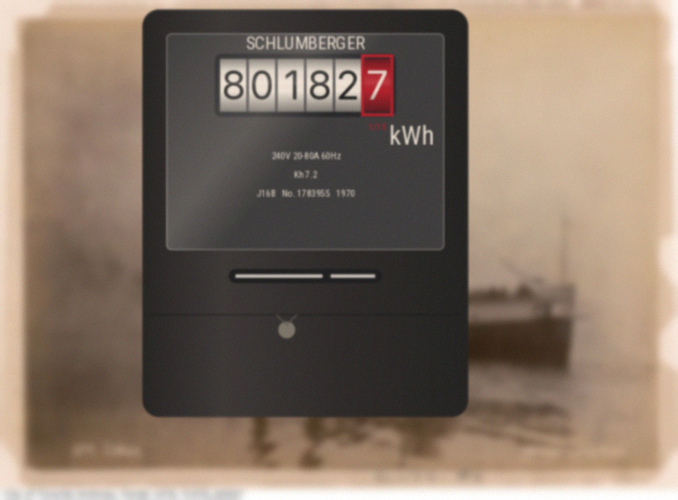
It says {"value": 80182.7, "unit": "kWh"}
